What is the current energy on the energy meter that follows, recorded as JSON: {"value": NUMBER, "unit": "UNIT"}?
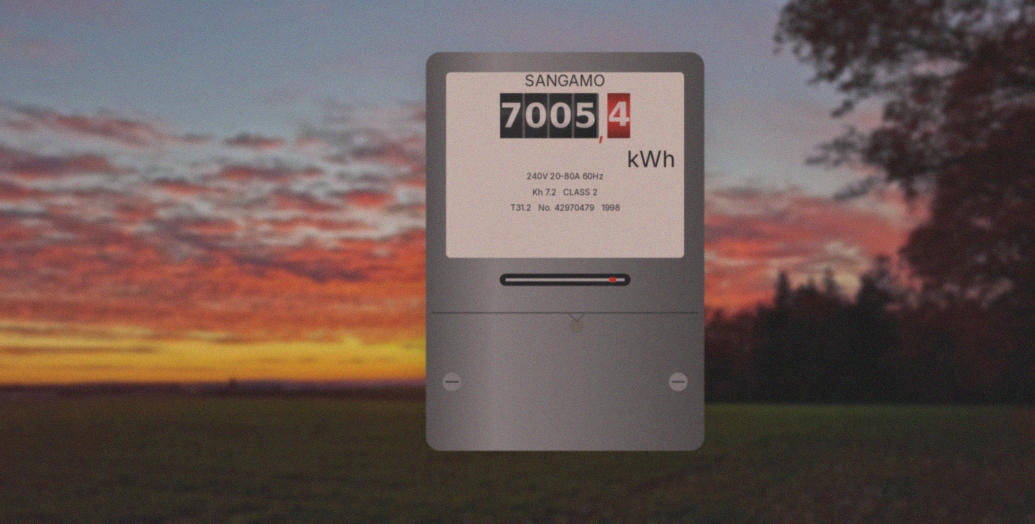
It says {"value": 7005.4, "unit": "kWh"}
